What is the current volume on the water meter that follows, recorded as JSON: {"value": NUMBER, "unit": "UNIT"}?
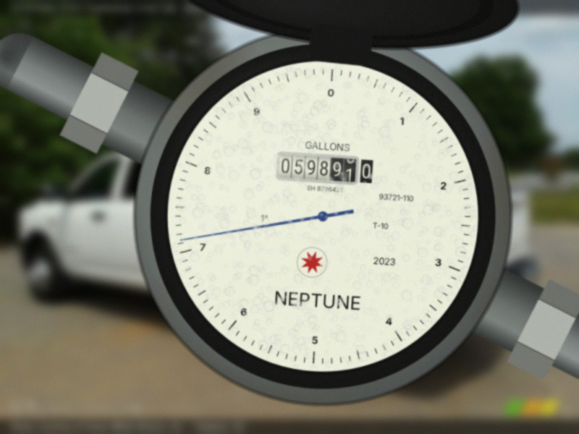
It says {"value": 598907.1, "unit": "gal"}
